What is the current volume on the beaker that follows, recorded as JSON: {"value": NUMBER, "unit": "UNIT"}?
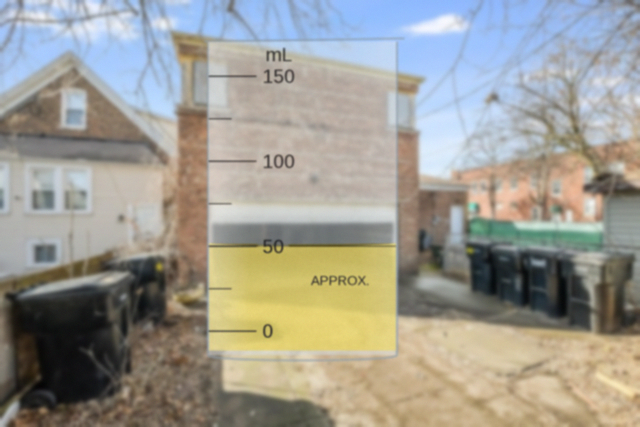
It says {"value": 50, "unit": "mL"}
